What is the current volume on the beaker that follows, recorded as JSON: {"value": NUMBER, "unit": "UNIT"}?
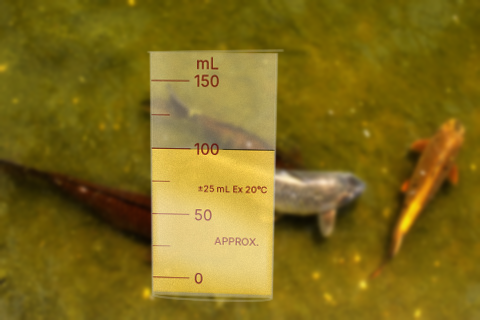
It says {"value": 100, "unit": "mL"}
